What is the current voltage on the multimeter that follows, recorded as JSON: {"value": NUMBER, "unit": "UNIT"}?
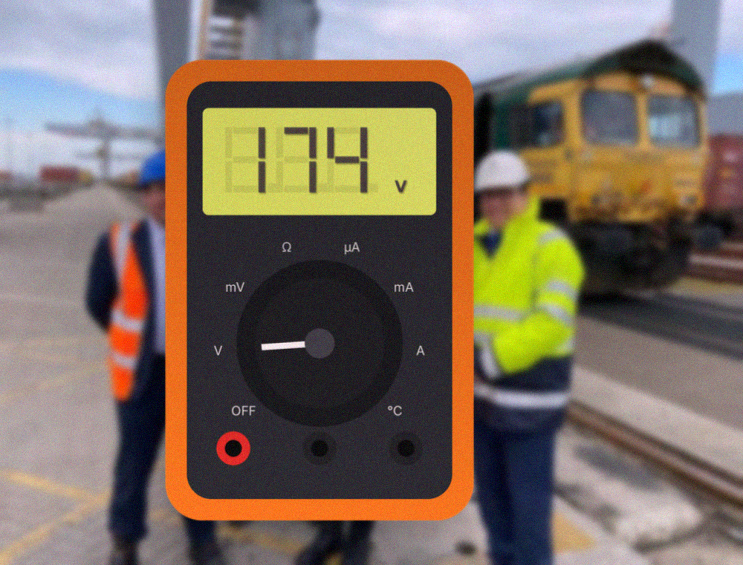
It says {"value": 174, "unit": "V"}
